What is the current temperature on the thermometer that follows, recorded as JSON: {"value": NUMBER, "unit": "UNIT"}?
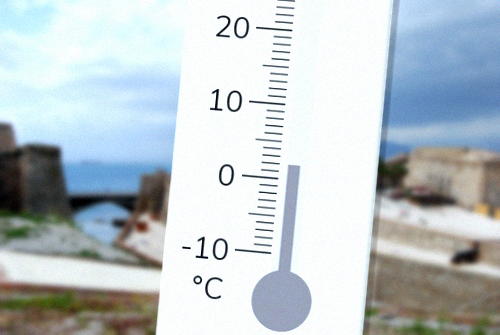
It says {"value": 2, "unit": "°C"}
